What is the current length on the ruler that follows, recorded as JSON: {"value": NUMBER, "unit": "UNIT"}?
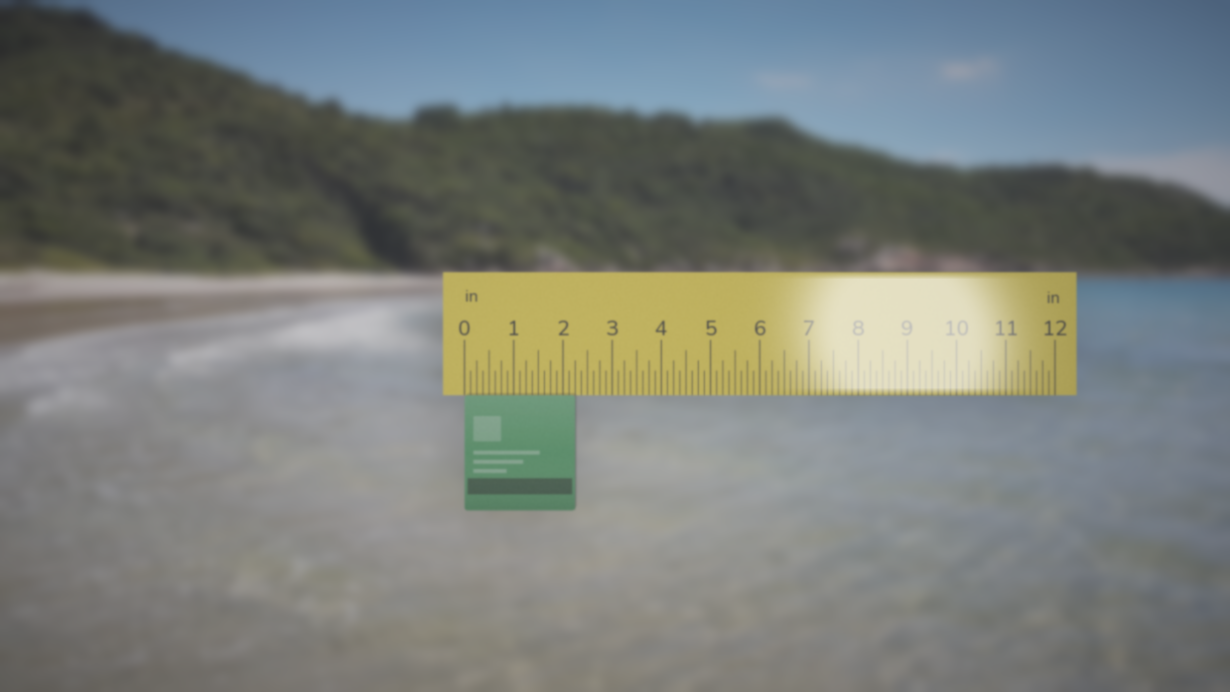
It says {"value": 2.25, "unit": "in"}
